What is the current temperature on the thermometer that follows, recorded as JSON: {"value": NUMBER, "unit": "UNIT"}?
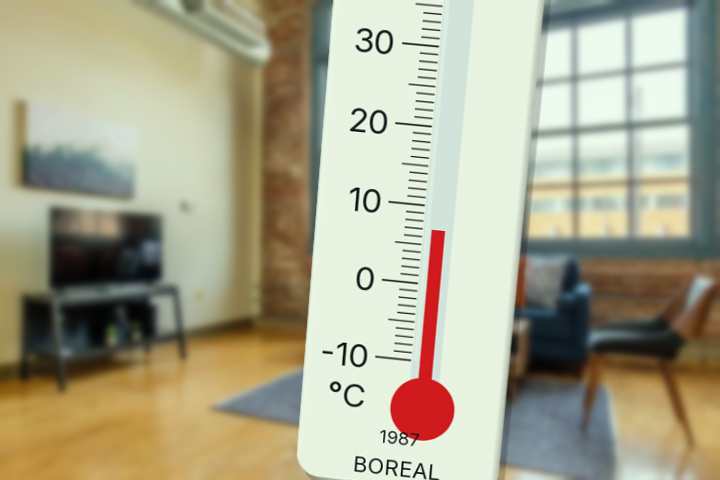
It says {"value": 7, "unit": "°C"}
